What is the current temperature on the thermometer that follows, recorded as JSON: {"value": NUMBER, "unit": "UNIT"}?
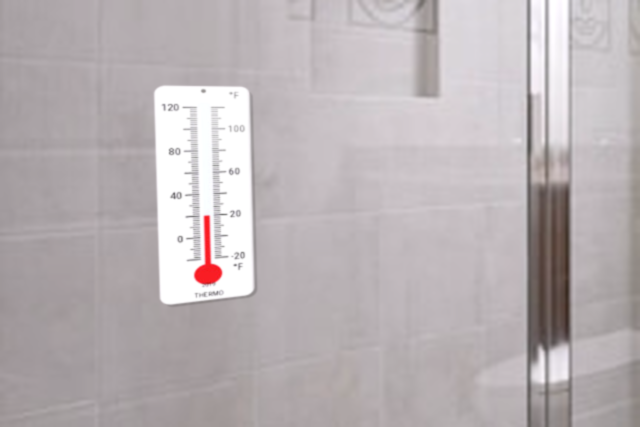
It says {"value": 20, "unit": "°F"}
